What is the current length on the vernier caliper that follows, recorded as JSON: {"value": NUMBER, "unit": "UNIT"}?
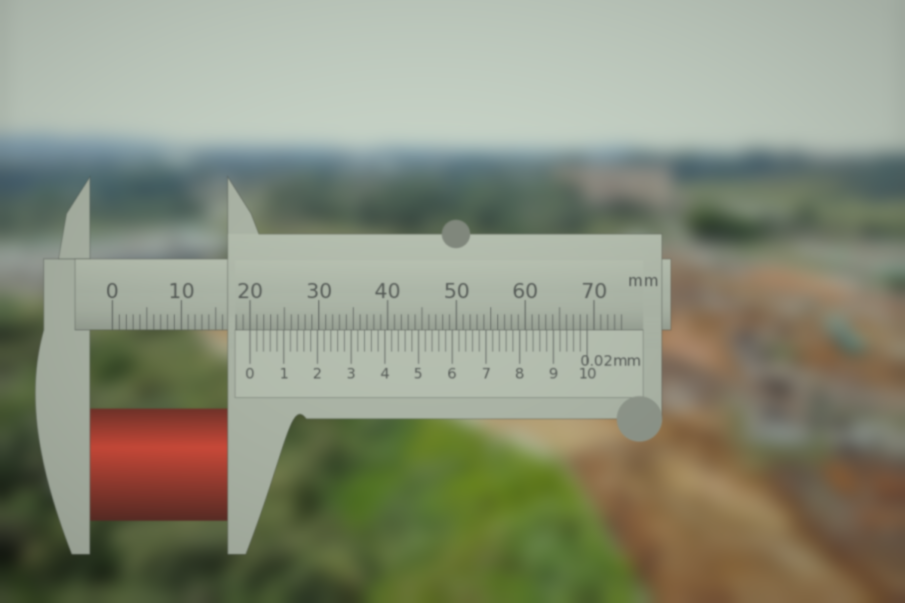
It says {"value": 20.0, "unit": "mm"}
